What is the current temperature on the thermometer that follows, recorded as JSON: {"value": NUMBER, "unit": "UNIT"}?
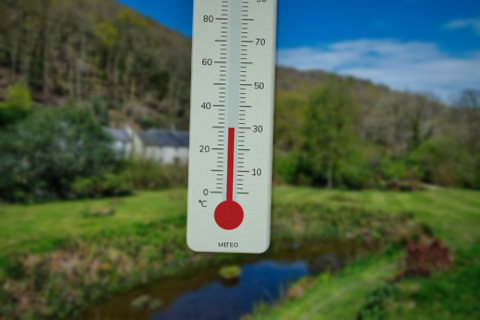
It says {"value": 30, "unit": "°C"}
